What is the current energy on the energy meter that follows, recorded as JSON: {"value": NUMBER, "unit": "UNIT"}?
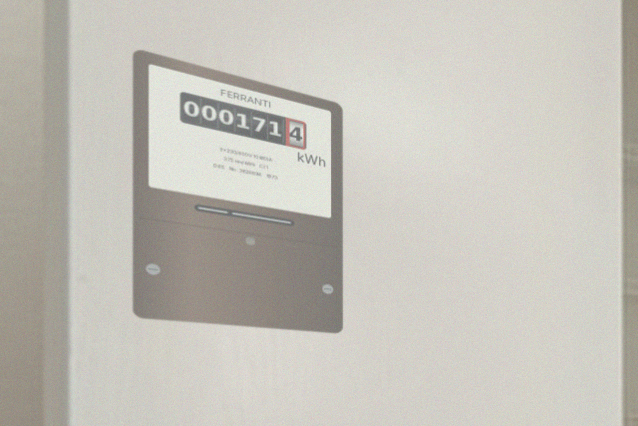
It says {"value": 171.4, "unit": "kWh"}
